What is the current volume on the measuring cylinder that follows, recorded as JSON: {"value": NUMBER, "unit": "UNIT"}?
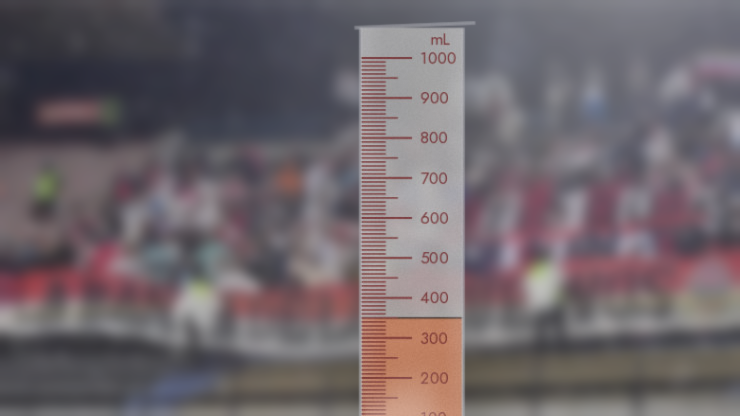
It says {"value": 350, "unit": "mL"}
